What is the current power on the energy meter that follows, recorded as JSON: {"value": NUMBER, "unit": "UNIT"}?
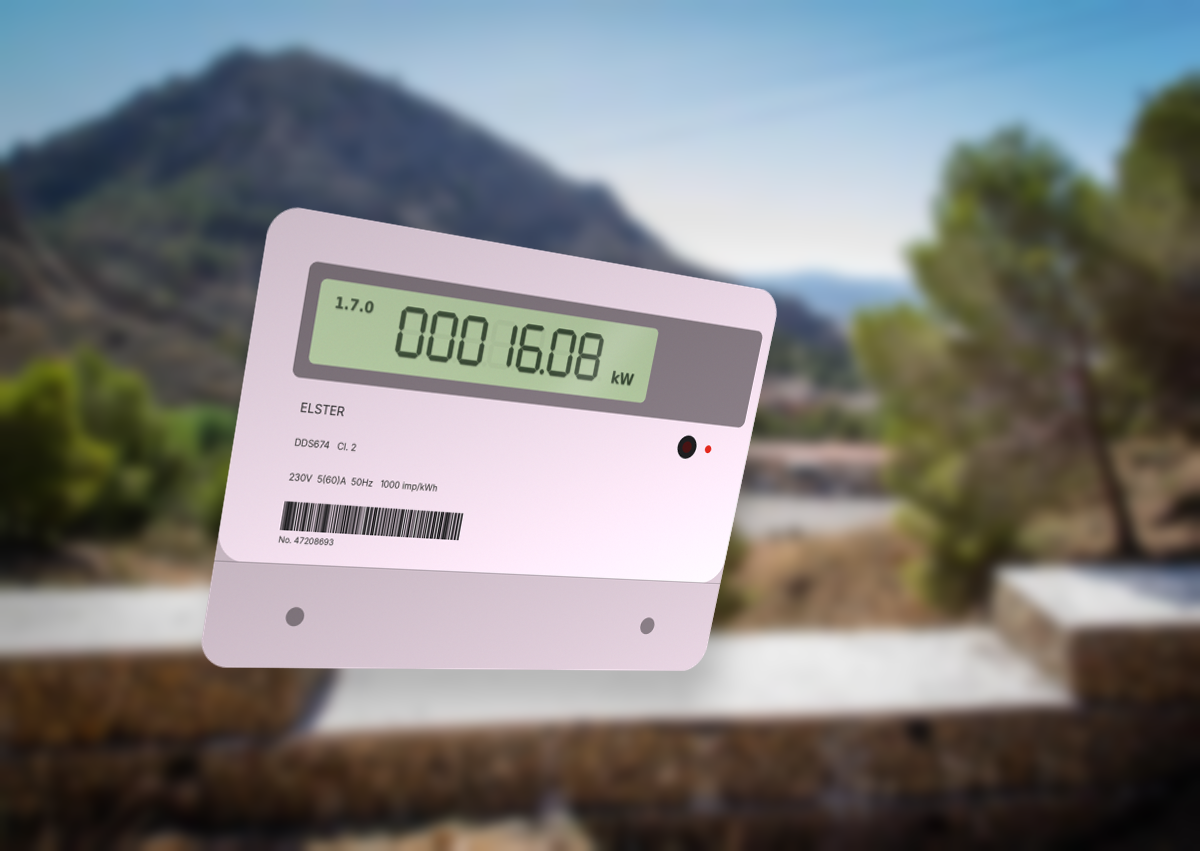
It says {"value": 16.08, "unit": "kW"}
